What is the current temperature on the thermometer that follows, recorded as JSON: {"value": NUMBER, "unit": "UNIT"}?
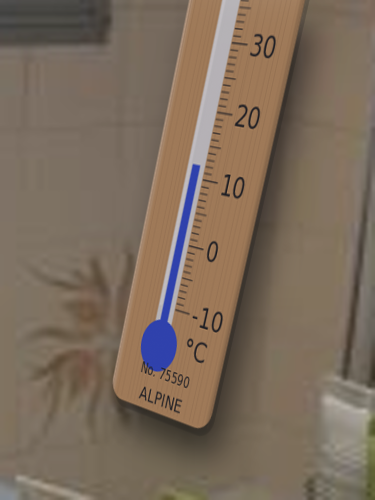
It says {"value": 12, "unit": "°C"}
